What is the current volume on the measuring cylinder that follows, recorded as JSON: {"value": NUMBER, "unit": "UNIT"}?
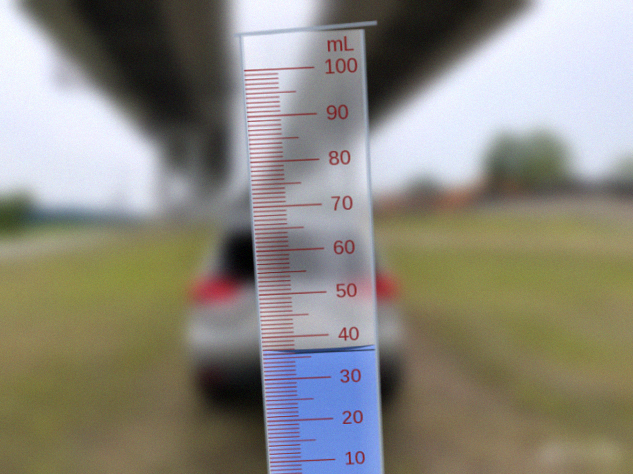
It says {"value": 36, "unit": "mL"}
